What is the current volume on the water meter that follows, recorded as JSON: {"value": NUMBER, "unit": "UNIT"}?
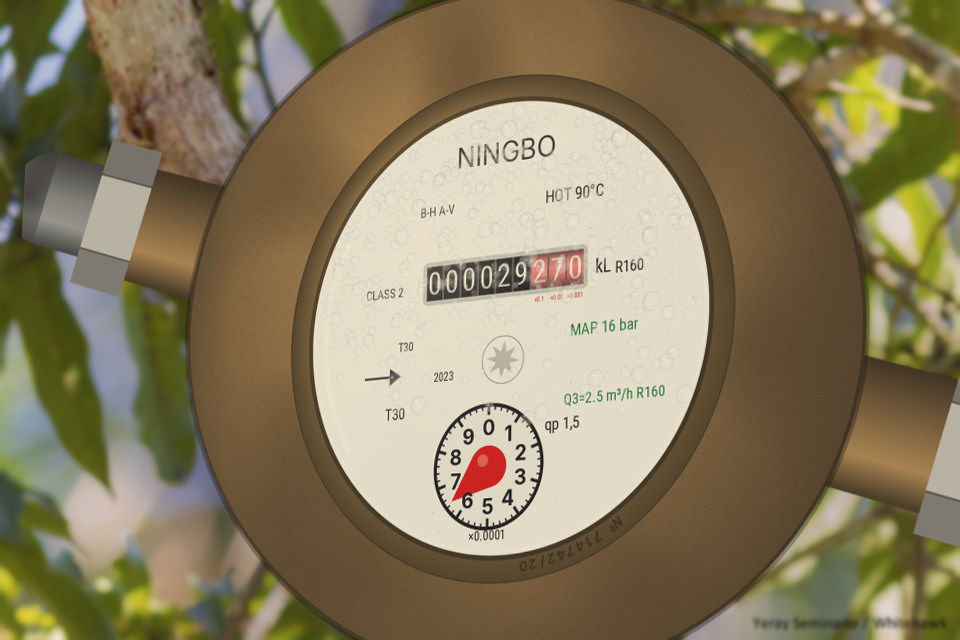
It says {"value": 29.2706, "unit": "kL"}
